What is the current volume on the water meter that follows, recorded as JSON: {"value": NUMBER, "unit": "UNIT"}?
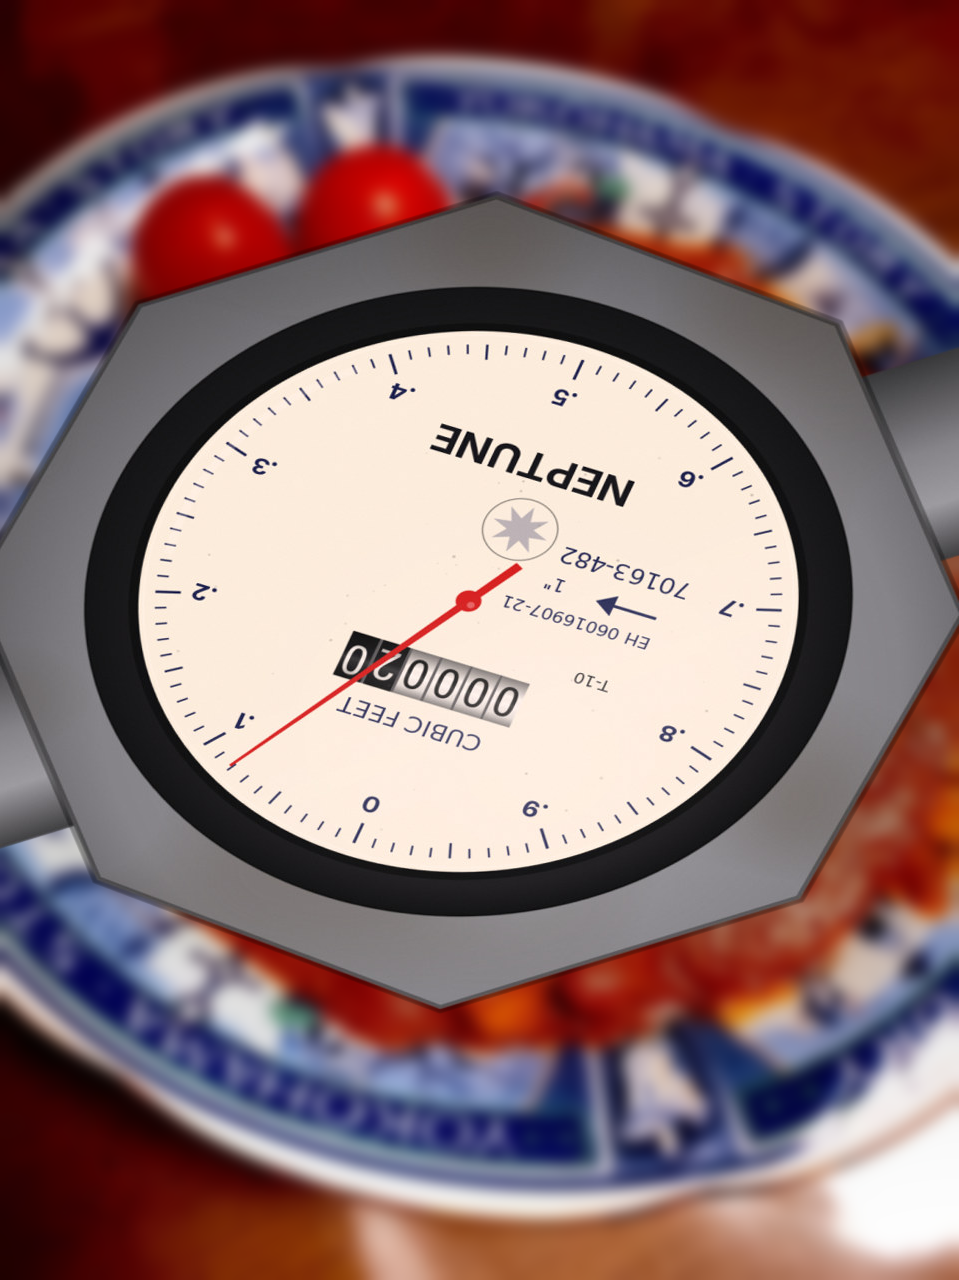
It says {"value": 20.08, "unit": "ft³"}
